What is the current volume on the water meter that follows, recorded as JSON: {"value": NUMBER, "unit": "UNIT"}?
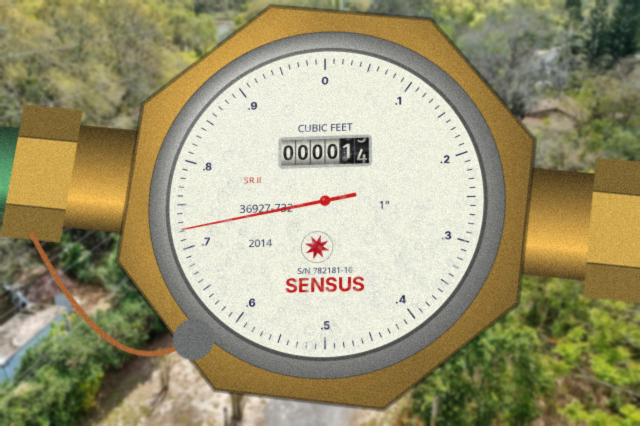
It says {"value": 13.72, "unit": "ft³"}
